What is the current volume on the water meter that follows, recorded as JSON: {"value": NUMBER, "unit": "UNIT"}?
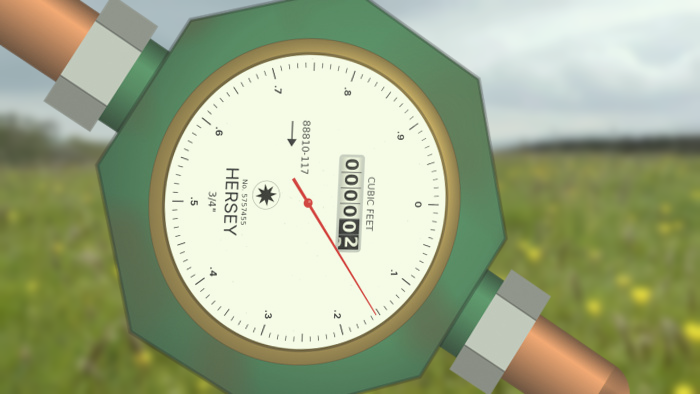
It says {"value": 2.15, "unit": "ft³"}
